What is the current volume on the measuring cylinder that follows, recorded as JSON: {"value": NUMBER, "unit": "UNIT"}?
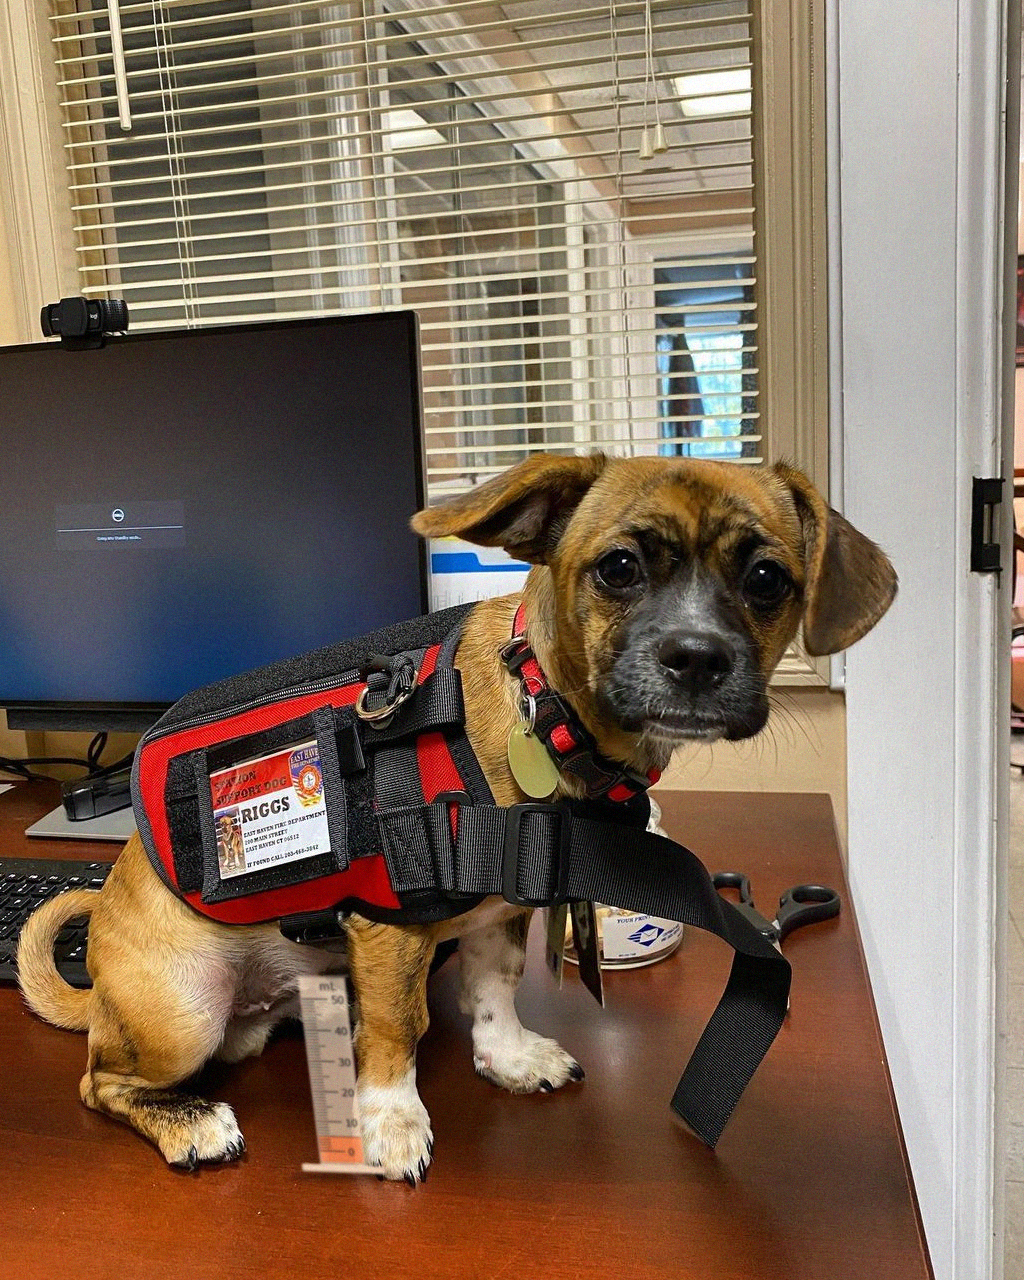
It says {"value": 5, "unit": "mL"}
